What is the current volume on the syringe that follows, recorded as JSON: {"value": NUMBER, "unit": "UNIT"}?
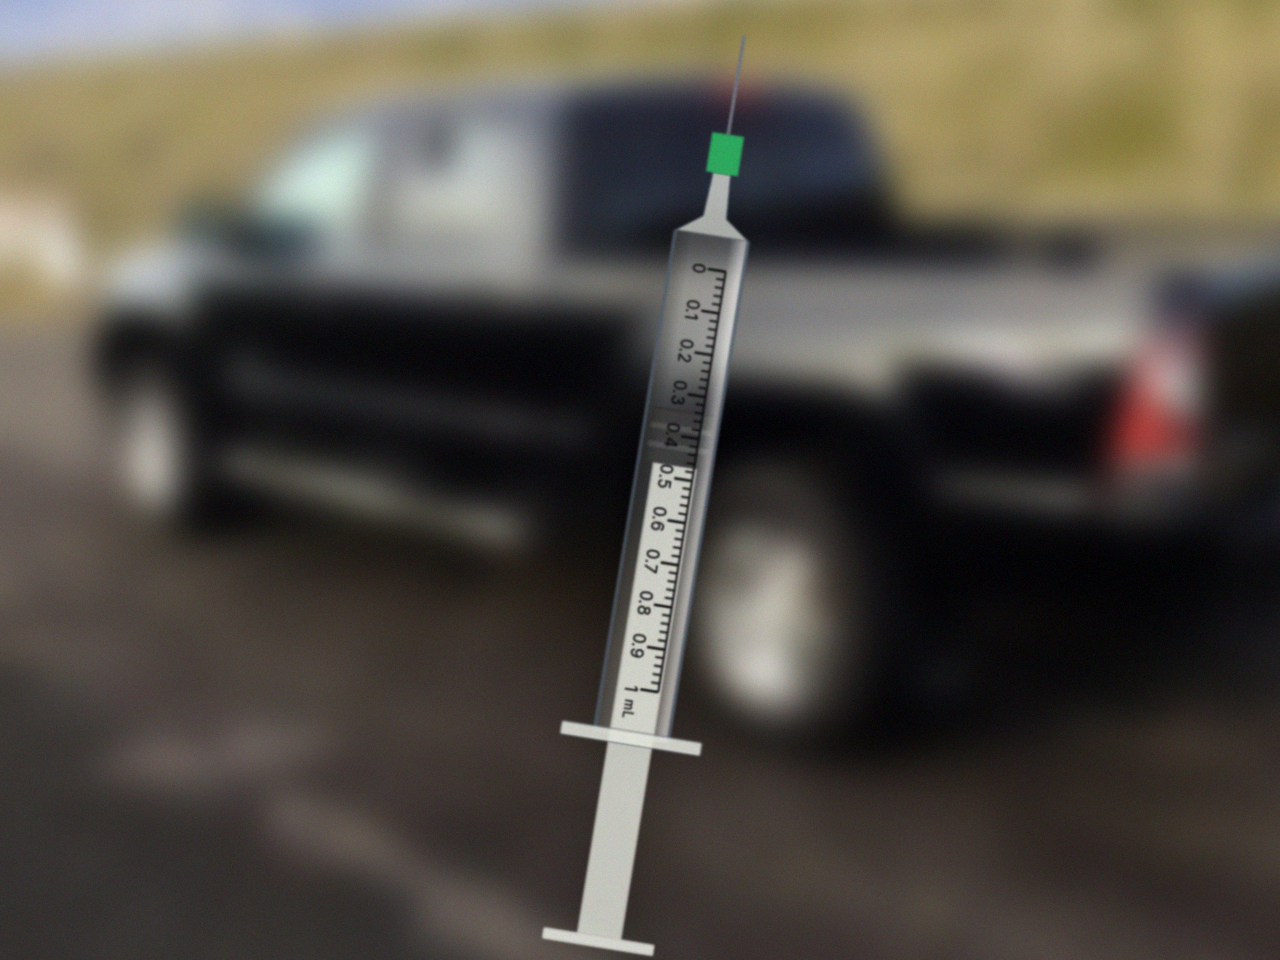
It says {"value": 0.34, "unit": "mL"}
